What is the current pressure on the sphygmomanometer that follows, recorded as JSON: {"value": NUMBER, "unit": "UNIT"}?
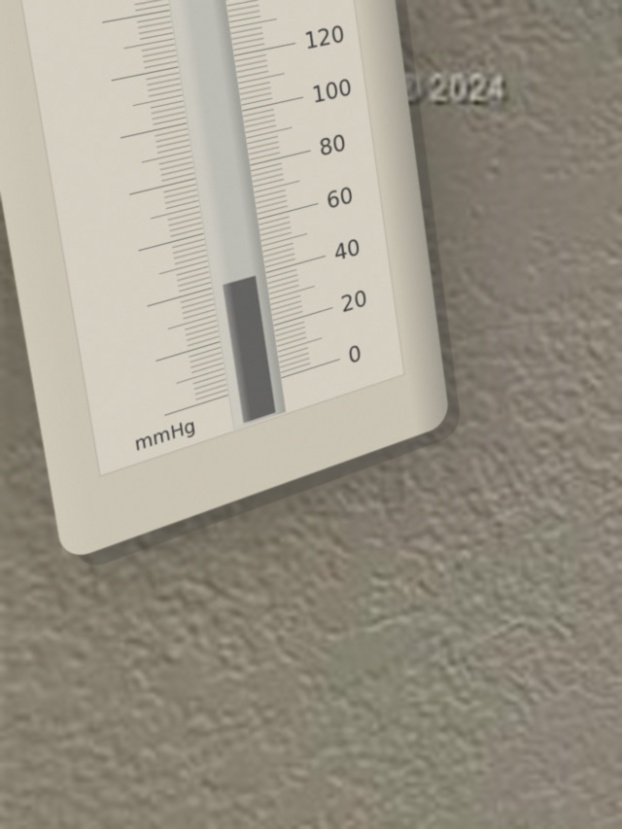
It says {"value": 40, "unit": "mmHg"}
